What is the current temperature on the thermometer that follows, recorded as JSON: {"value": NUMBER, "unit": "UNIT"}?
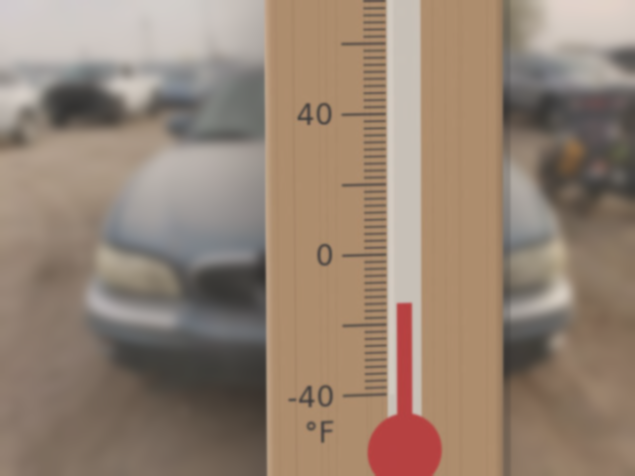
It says {"value": -14, "unit": "°F"}
